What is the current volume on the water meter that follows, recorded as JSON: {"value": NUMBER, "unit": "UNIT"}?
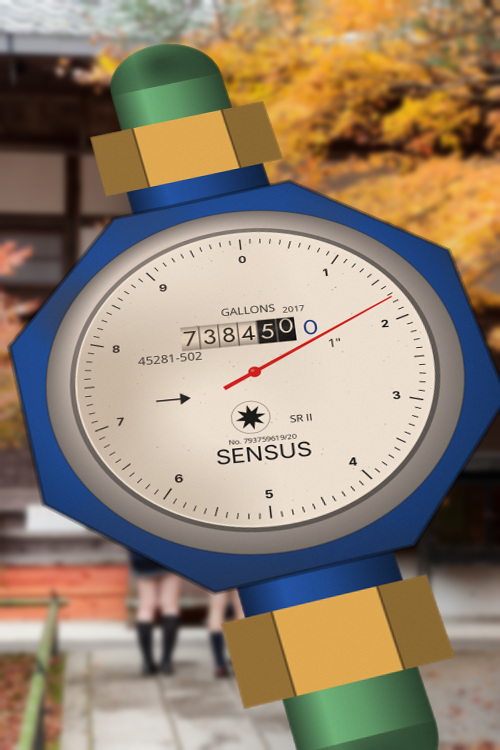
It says {"value": 7384501.7, "unit": "gal"}
